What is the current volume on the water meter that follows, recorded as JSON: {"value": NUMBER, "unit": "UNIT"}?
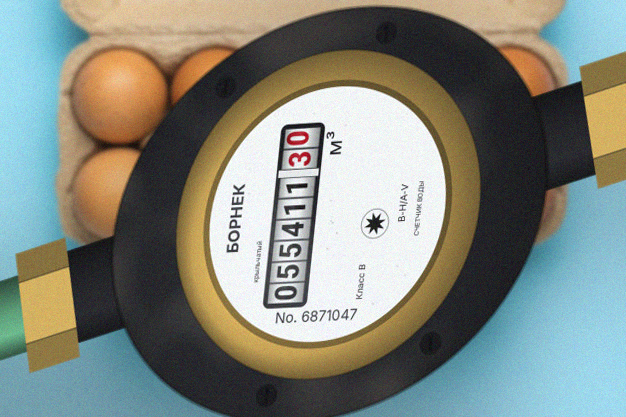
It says {"value": 55411.30, "unit": "m³"}
